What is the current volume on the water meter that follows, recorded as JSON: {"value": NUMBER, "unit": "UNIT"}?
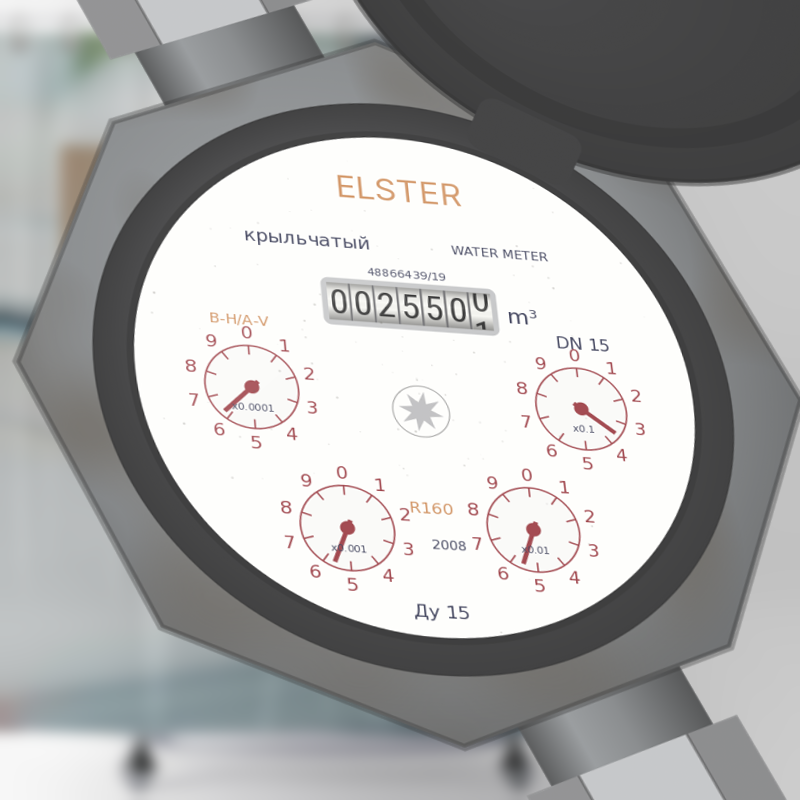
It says {"value": 25500.3556, "unit": "m³"}
